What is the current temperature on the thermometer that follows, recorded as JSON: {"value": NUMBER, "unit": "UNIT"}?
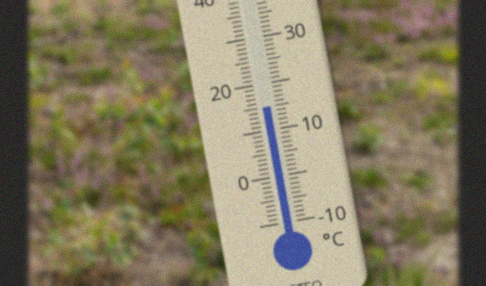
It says {"value": 15, "unit": "°C"}
